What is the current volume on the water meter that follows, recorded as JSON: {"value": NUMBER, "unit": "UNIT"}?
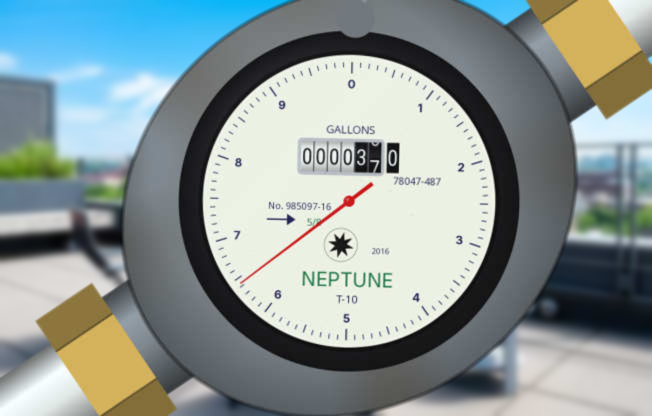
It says {"value": 366.4, "unit": "gal"}
